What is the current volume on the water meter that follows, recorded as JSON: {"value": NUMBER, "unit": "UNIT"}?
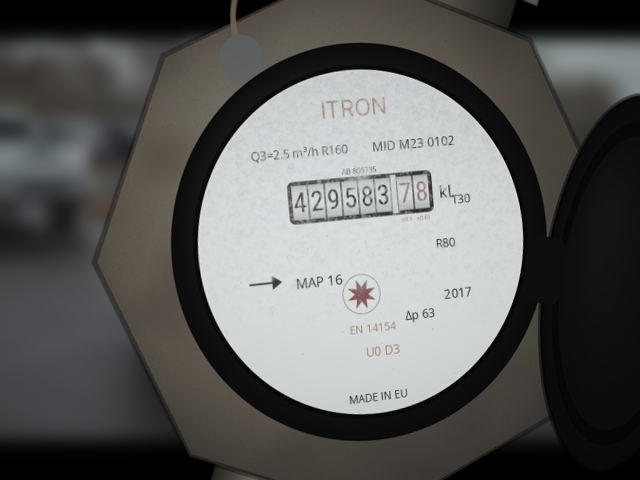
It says {"value": 429583.78, "unit": "kL"}
